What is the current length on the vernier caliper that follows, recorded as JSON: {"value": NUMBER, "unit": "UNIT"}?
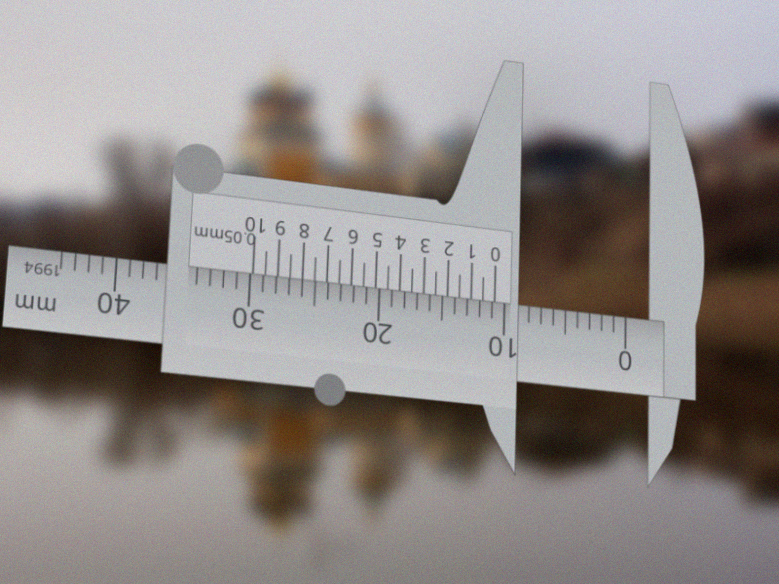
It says {"value": 10.8, "unit": "mm"}
